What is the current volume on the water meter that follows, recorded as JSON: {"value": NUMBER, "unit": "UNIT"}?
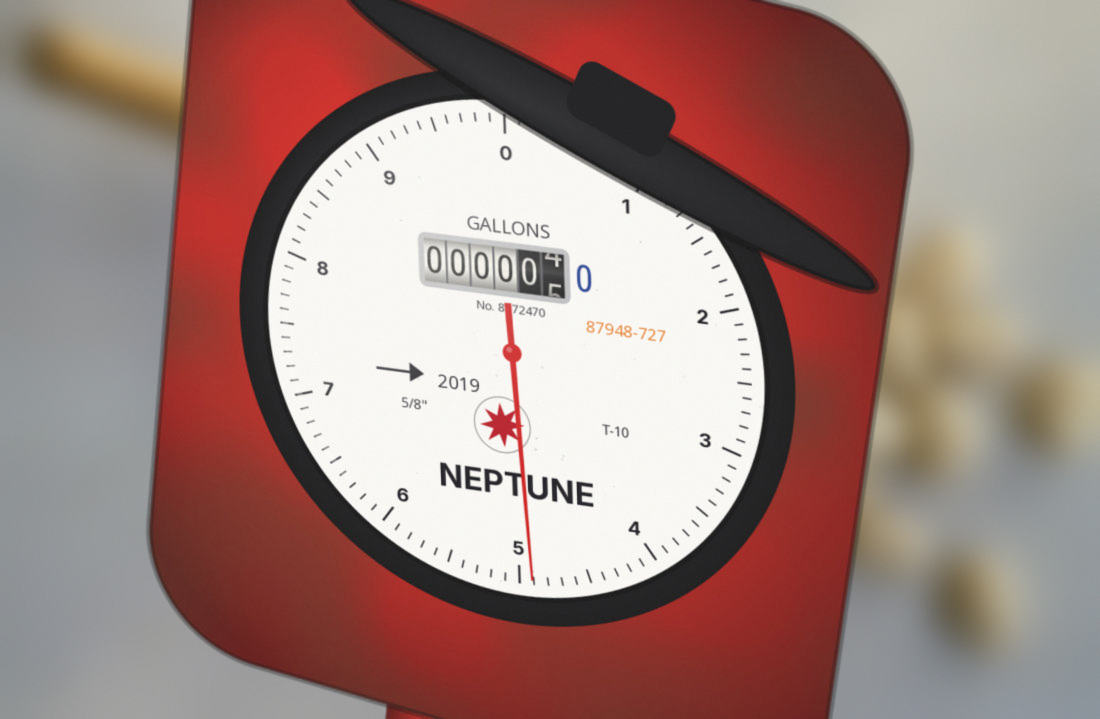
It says {"value": 44.9, "unit": "gal"}
